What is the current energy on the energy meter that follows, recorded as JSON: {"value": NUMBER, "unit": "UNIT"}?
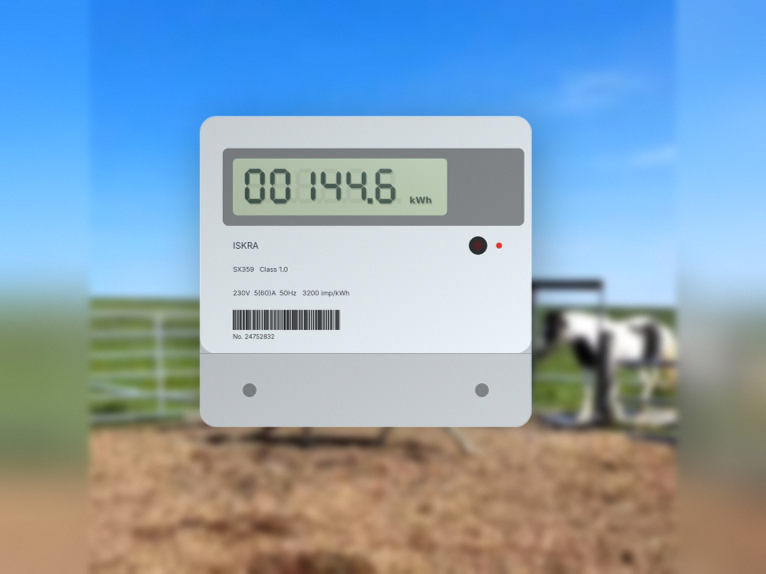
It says {"value": 144.6, "unit": "kWh"}
